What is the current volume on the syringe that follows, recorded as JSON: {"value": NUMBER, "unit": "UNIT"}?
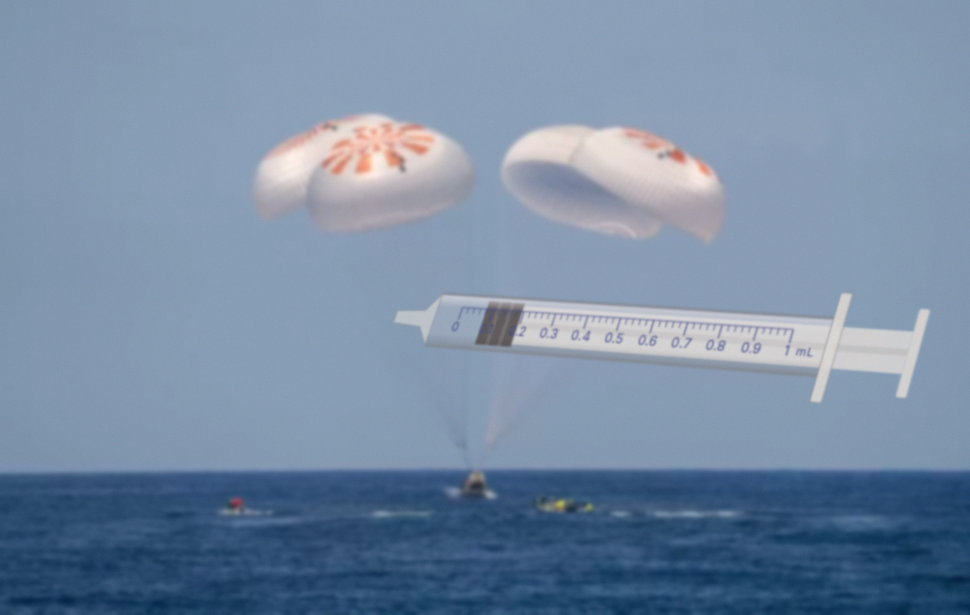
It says {"value": 0.08, "unit": "mL"}
